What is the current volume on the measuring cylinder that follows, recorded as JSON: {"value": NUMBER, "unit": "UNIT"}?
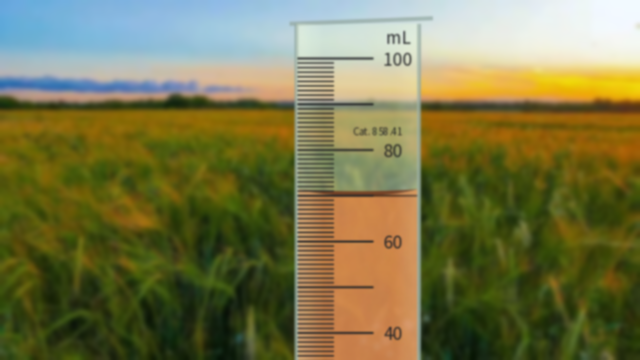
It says {"value": 70, "unit": "mL"}
